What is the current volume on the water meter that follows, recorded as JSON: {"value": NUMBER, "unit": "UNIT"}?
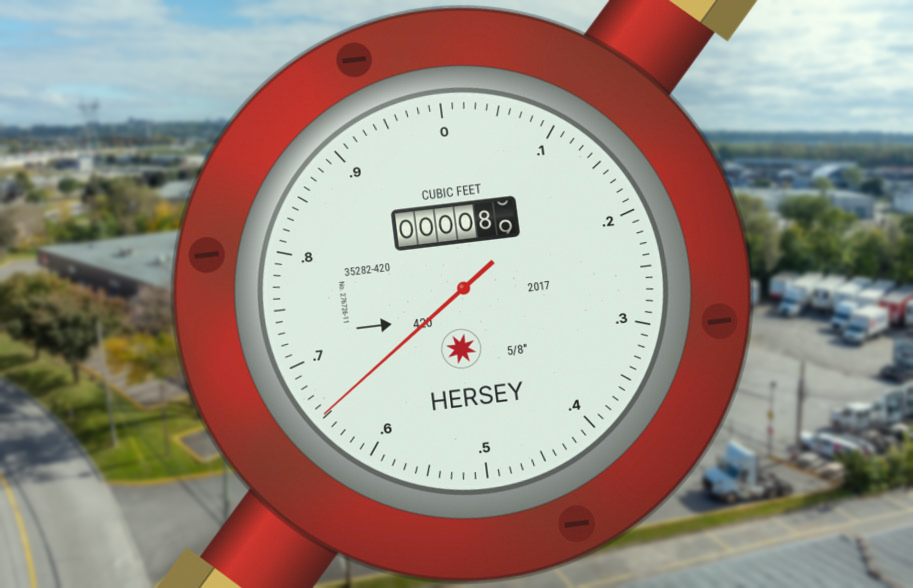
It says {"value": 88.65, "unit": "ft³"}
